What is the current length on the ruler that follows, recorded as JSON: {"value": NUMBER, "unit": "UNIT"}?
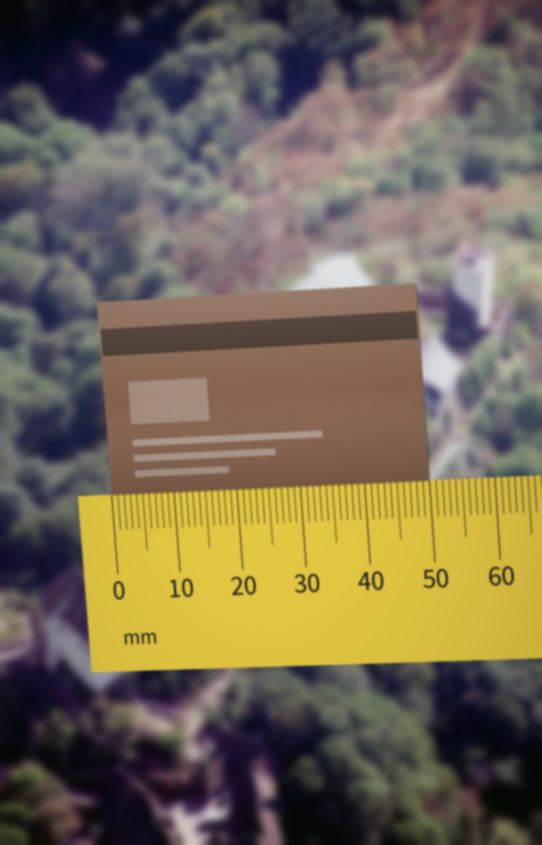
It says {"value": 50, "unit": "mm"}
